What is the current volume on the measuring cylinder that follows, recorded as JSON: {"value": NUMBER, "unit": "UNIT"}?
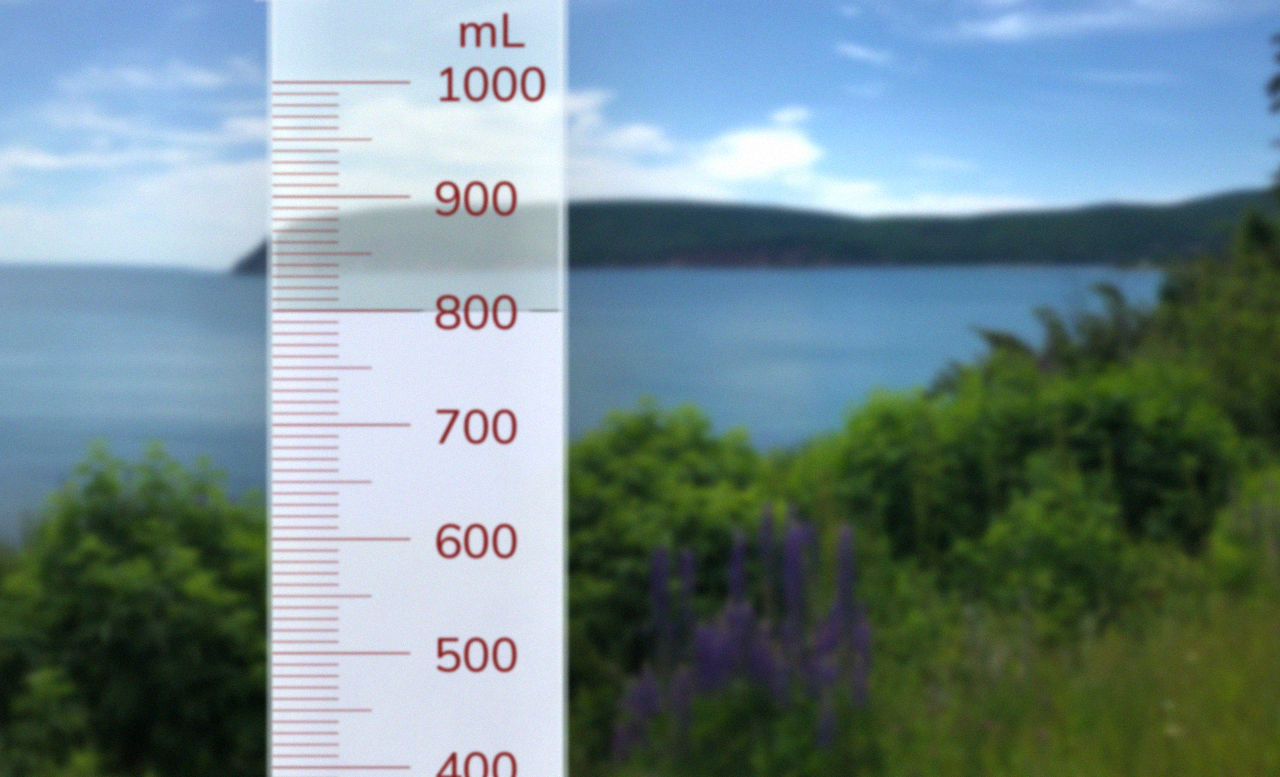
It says {"value": 800, "unit": "mL"}
